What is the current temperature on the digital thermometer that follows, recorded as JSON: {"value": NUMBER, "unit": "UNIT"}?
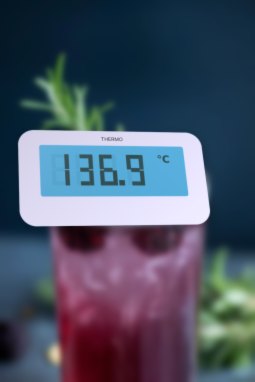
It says {"value": 136.9, "unit": "°C"}
